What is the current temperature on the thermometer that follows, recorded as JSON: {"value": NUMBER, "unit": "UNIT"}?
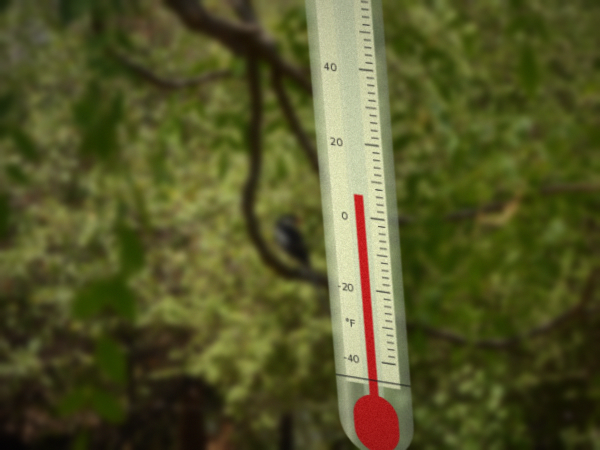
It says {"value": 6, "unit": "°F"}
